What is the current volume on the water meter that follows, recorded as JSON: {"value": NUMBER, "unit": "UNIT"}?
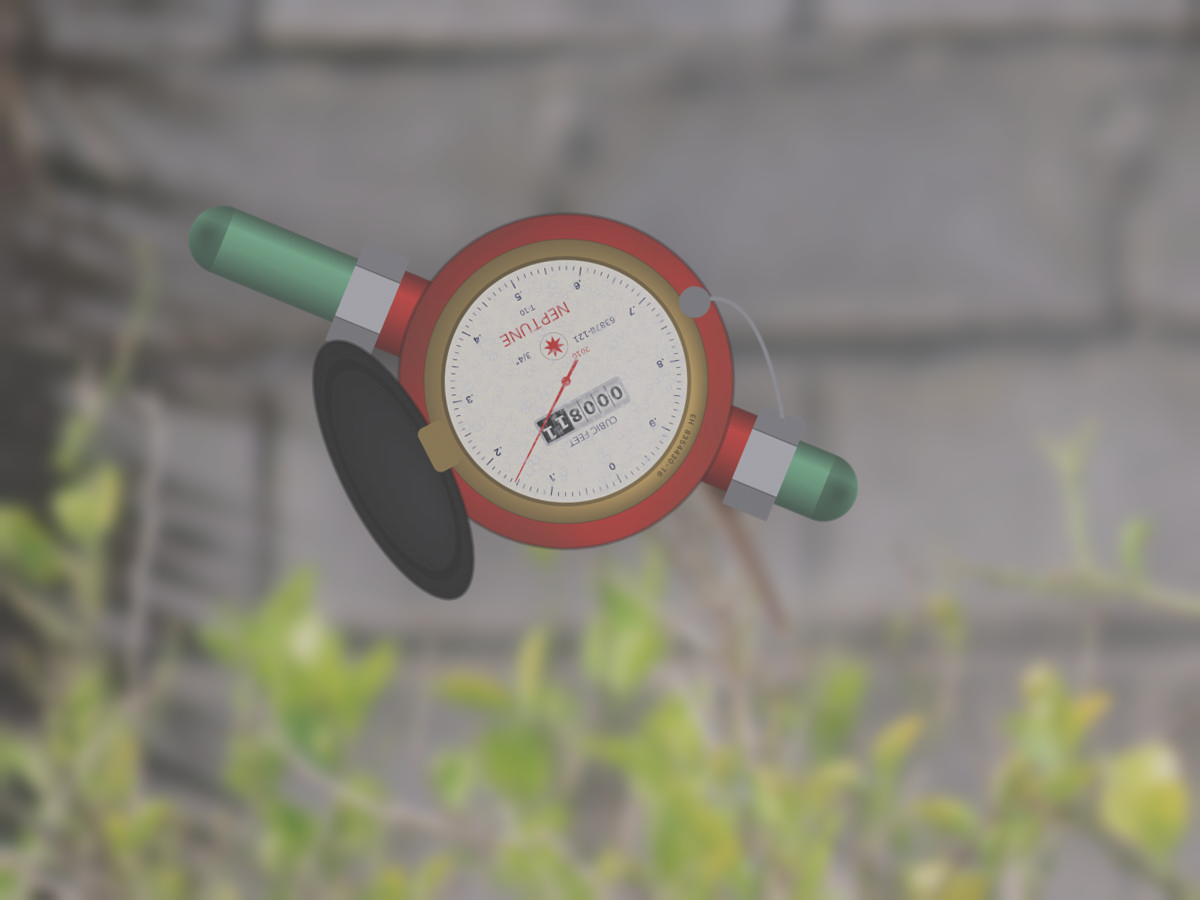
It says {"value": 811.15, "unit": "ft³"}
